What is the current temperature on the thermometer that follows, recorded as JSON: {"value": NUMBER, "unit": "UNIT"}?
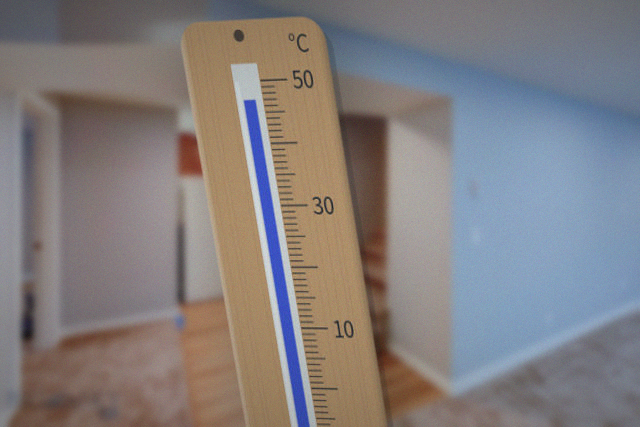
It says {"value": 47, "unit": "°C"}
